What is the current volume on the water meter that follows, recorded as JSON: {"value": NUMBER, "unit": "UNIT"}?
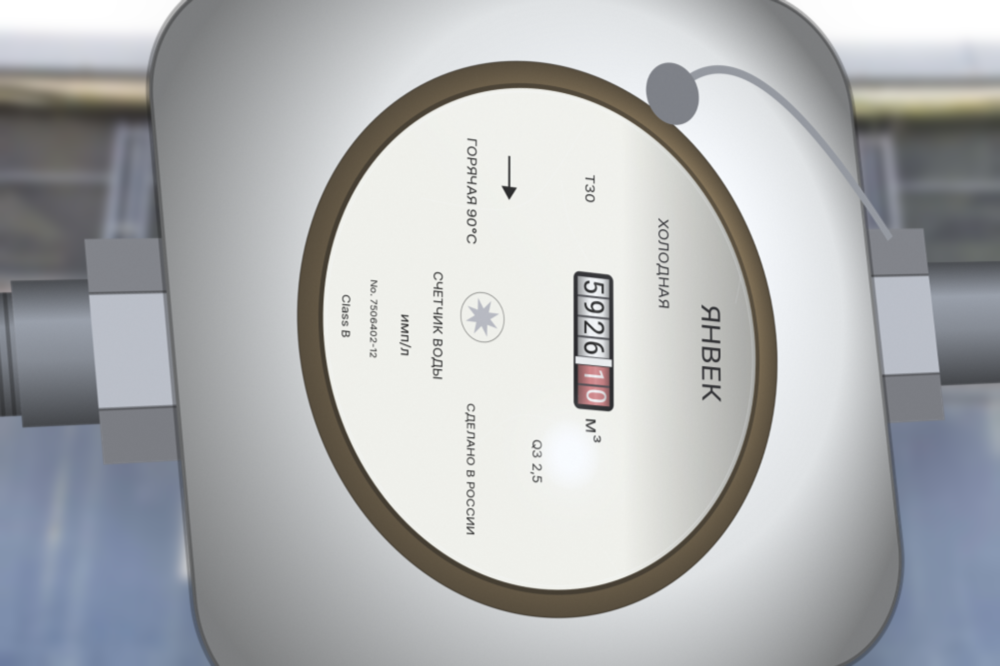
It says {"value": 5926.10, "unit": "m³"}
